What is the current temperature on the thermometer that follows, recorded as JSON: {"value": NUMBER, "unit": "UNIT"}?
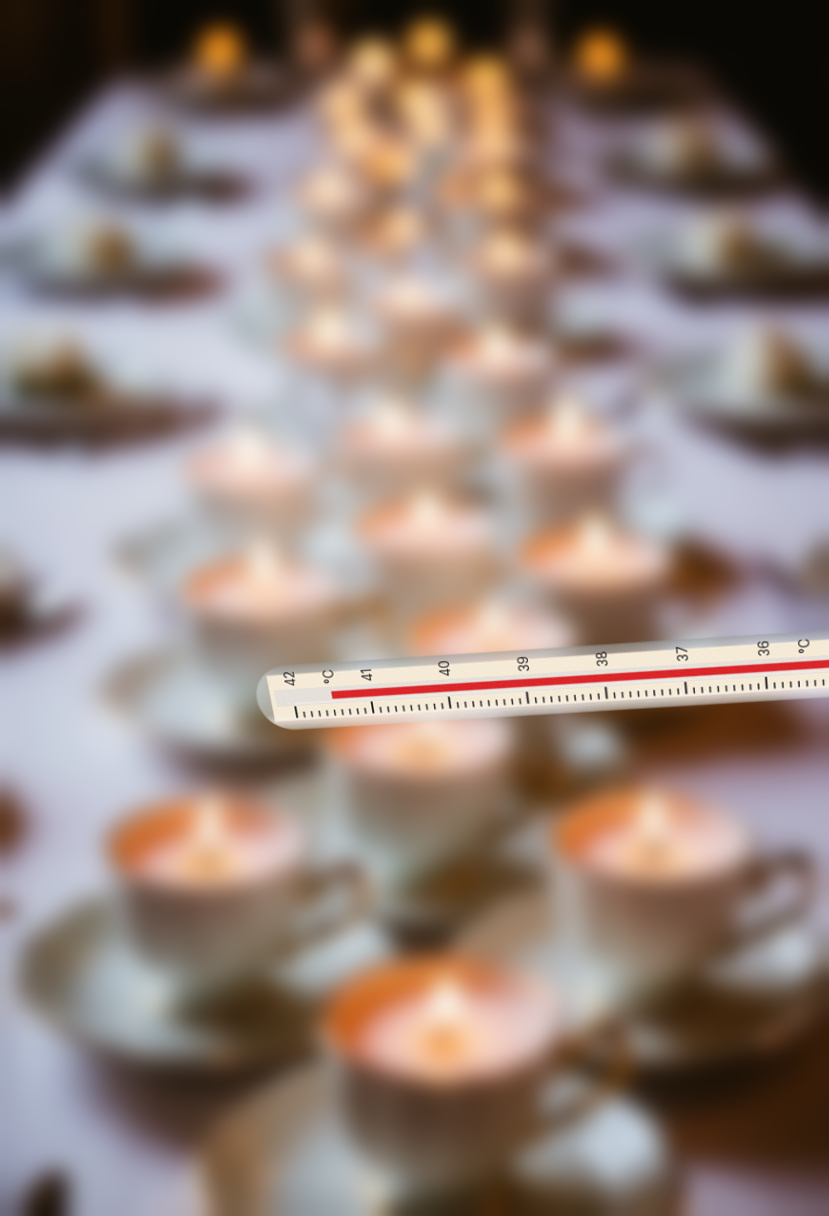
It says {"value": 41.5, "unit": "°C"}
